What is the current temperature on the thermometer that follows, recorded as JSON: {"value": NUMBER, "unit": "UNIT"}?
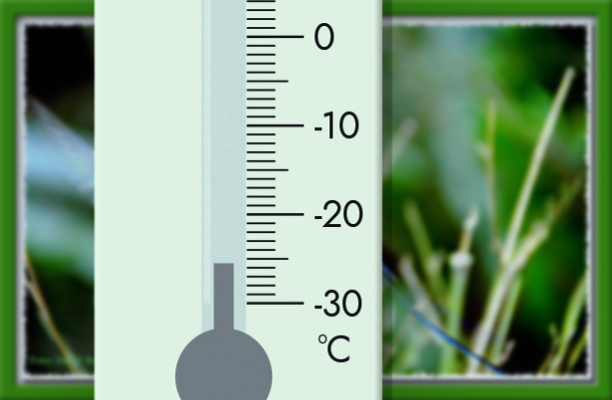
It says {"value": -25.5, "unit": "°C"}
